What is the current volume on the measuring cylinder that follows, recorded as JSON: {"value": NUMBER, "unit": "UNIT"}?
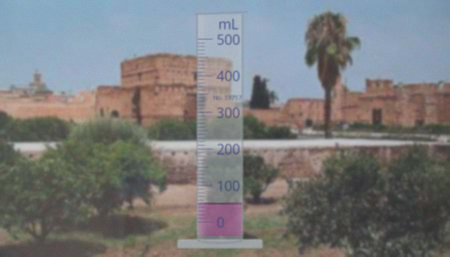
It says {"value": 50, "unit": "mL"}
